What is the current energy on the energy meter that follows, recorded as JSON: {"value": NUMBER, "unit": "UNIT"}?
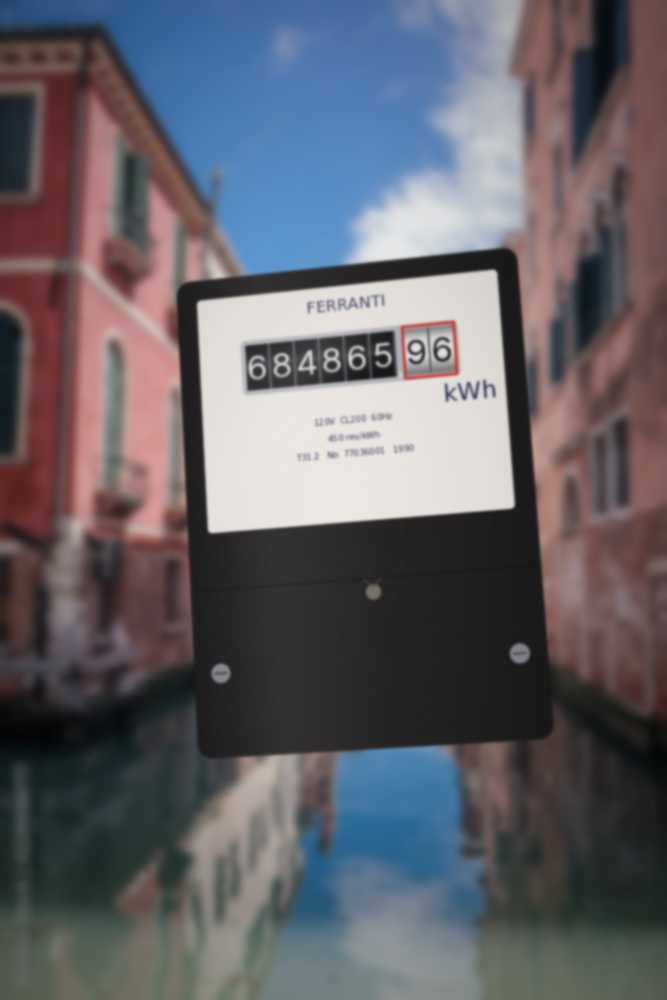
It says {"value": 684865.96, "unit": "kWh"}
